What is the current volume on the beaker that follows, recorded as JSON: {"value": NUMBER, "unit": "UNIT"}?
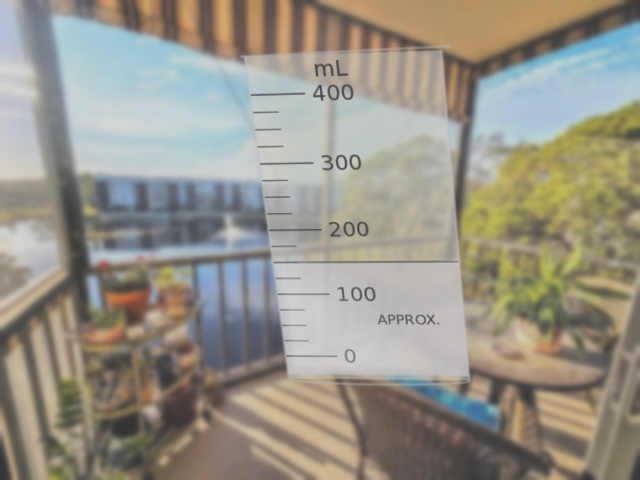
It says {"value": 150, "unit": "mL"}
